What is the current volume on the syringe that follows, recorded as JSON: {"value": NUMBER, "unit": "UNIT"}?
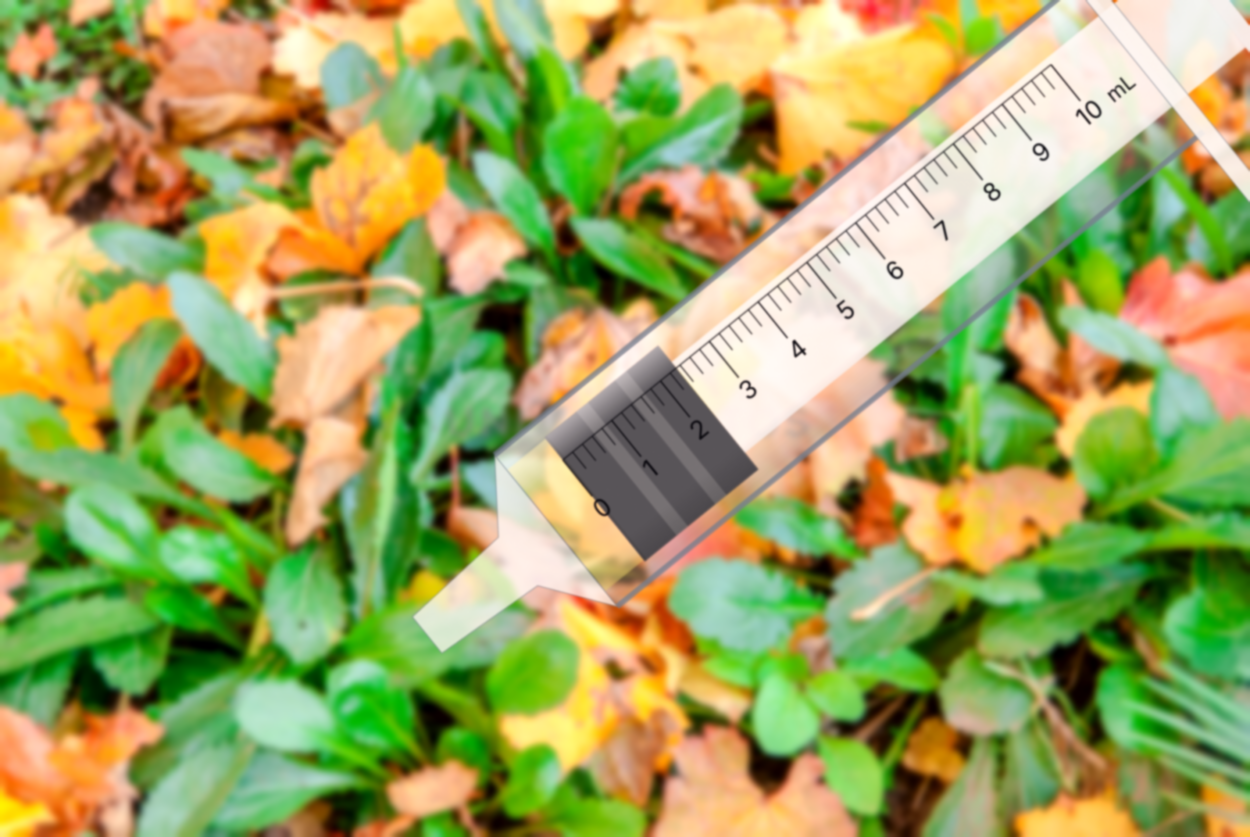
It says {"value": 0, "unit": "mL"}
